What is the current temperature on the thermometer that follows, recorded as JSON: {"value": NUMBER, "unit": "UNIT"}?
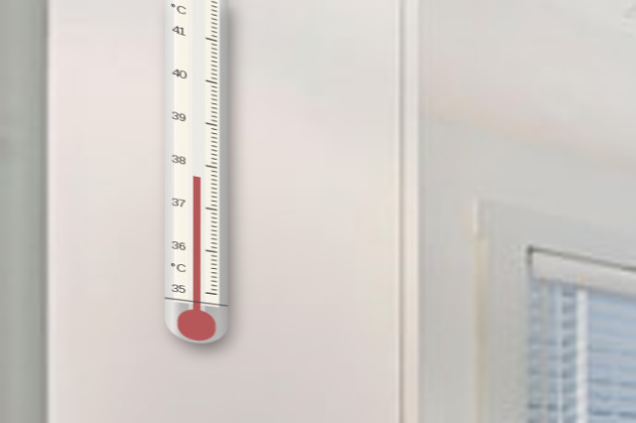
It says {"value": 37.7, "unit": "°C"}
